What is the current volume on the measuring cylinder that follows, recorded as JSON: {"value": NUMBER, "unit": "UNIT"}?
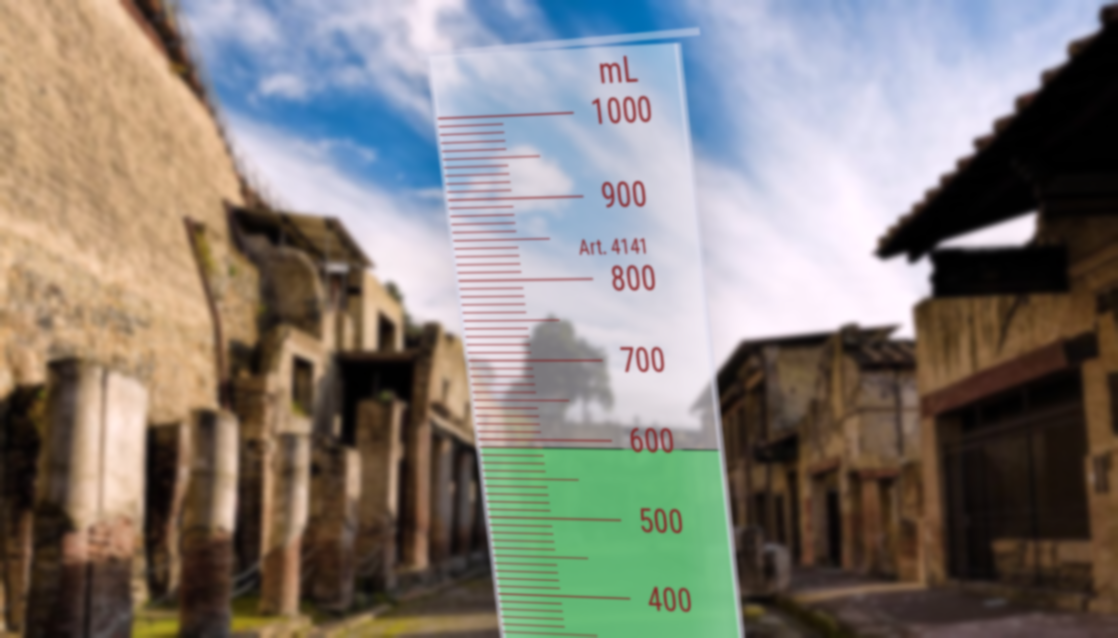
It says {"value": 590, "unit": "mL"}
